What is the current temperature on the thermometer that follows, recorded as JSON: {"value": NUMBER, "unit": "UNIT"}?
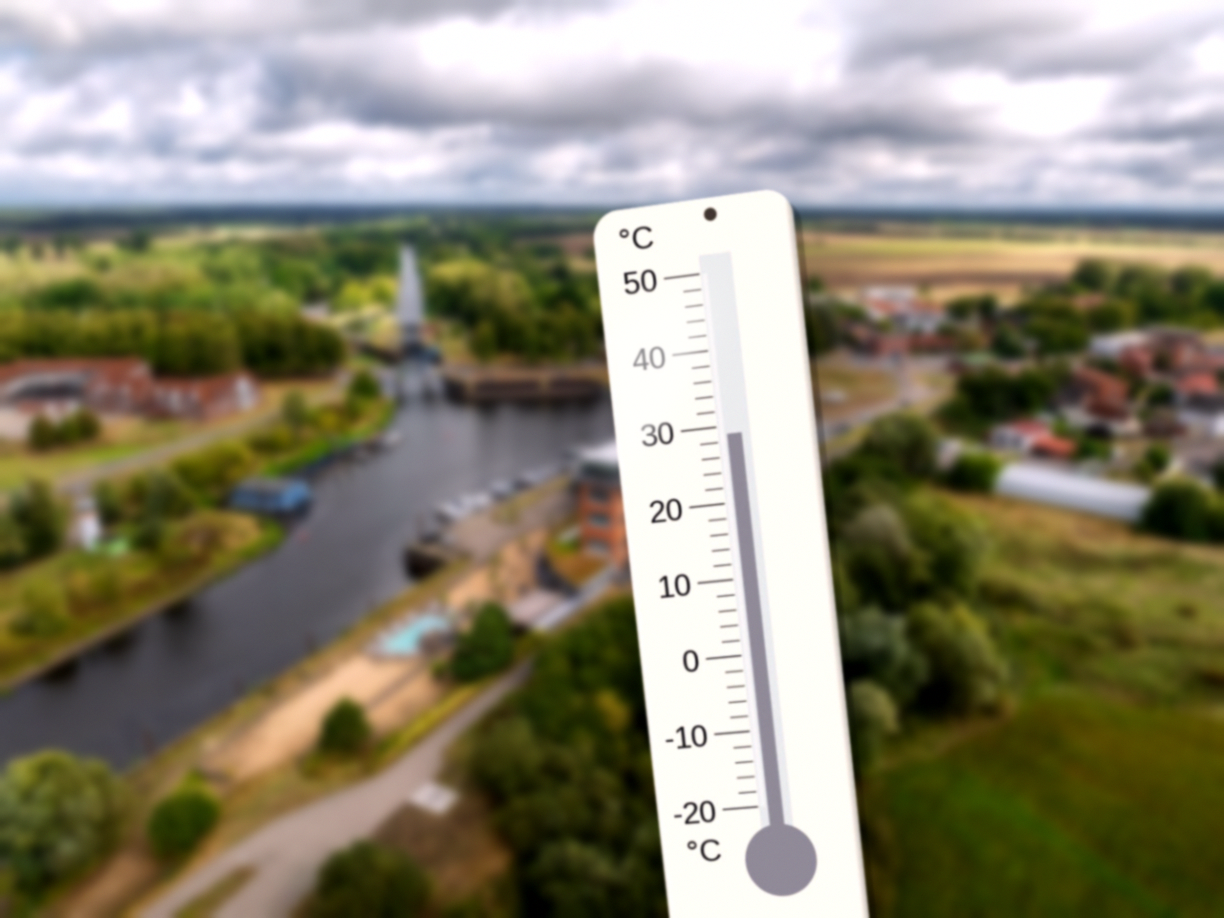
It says {"value": 29, "unit": "°C"}
